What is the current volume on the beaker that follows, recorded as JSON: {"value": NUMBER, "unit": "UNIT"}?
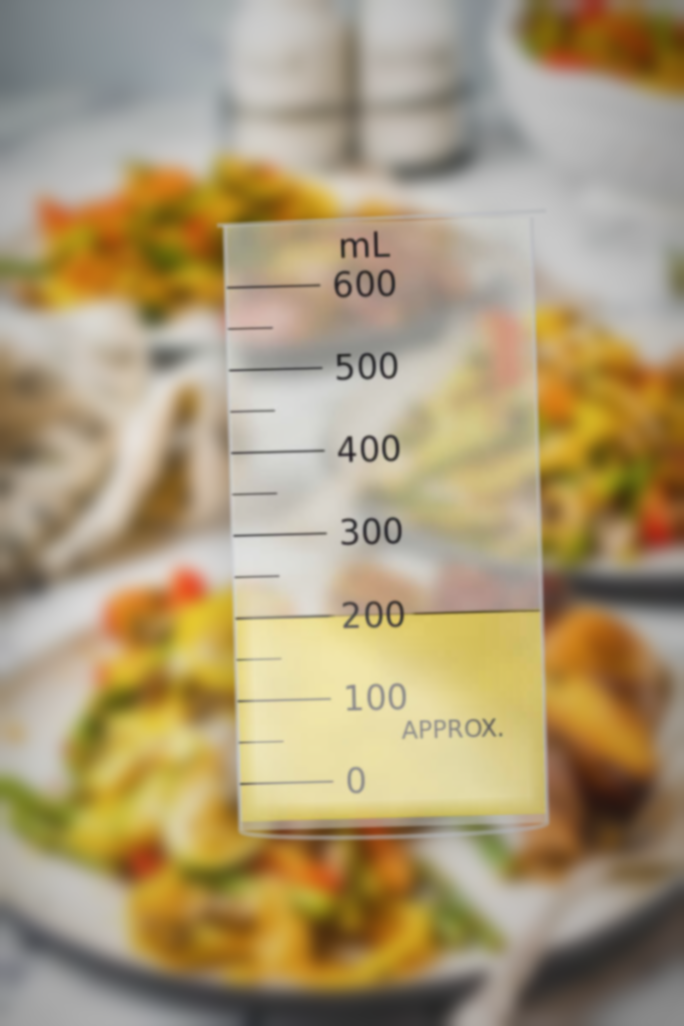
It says {"value": 200, "unit": "mL"}
